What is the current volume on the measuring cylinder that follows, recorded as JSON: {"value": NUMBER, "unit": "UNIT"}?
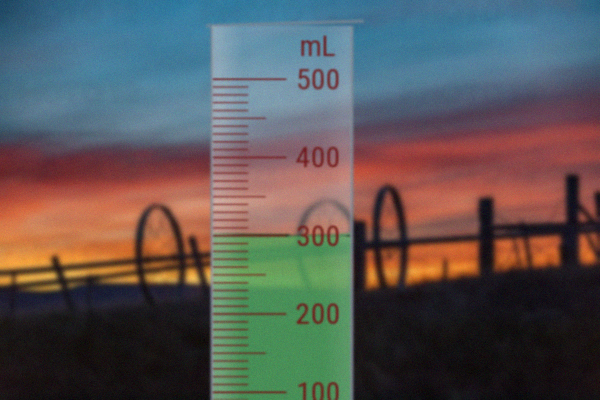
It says {"value": 300, "unit": "mL"}
